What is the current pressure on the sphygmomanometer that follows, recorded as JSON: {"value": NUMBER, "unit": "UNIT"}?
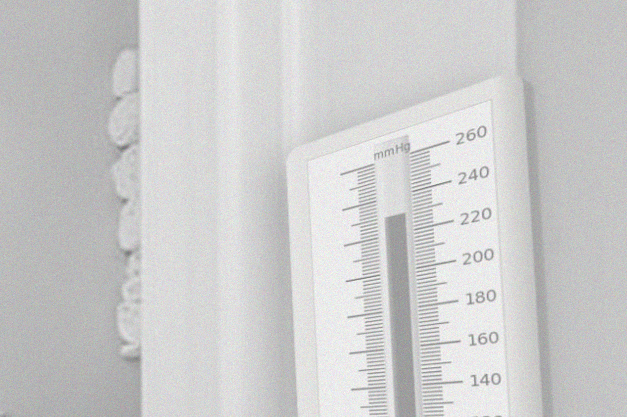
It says {"value": 230, "unit": "mmHg"}
